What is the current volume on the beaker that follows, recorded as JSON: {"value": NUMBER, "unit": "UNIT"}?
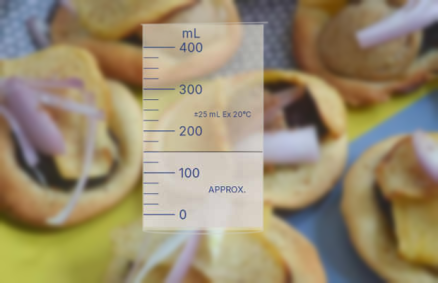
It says {"value": 150, "unit": "mL"}
